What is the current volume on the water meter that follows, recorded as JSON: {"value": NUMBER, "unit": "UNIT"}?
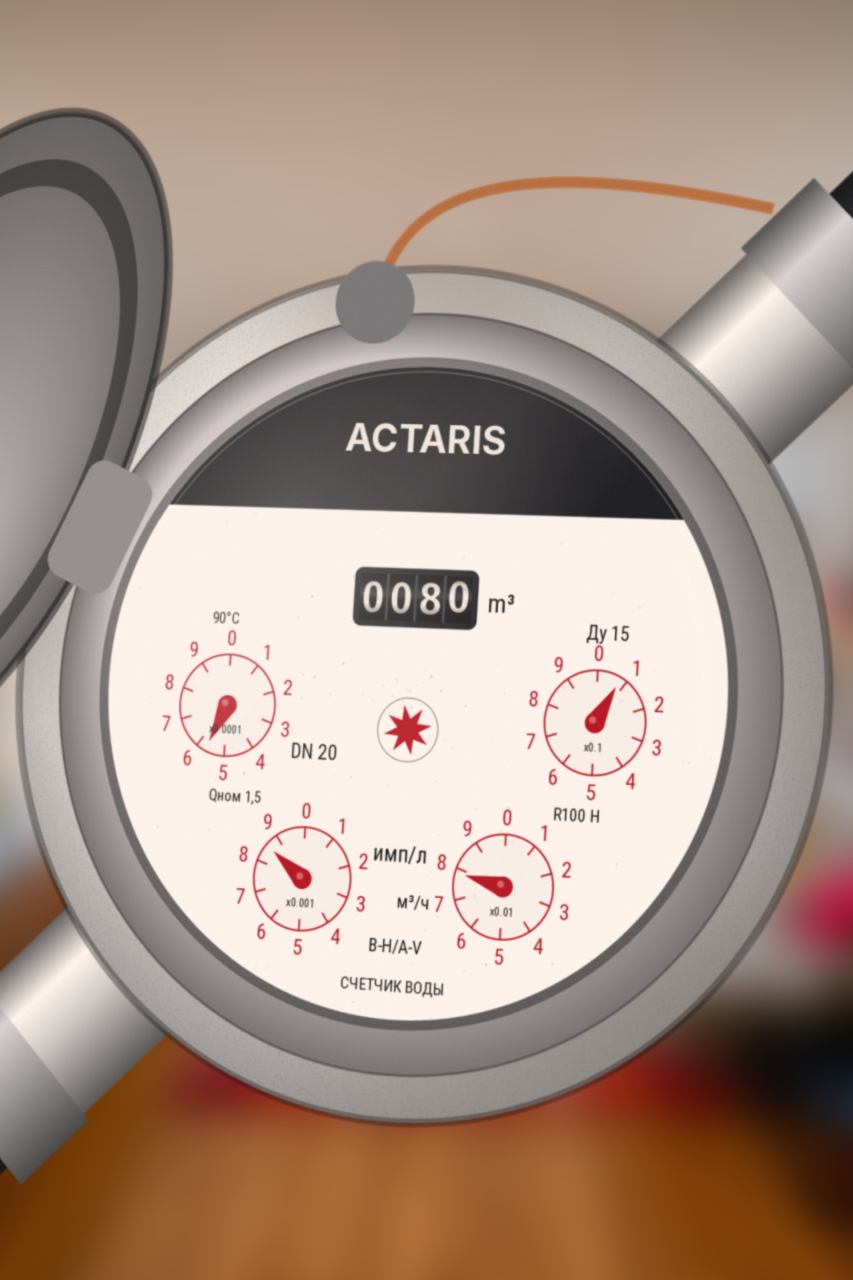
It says {"value": 80.0785, "unit": "m³"}
